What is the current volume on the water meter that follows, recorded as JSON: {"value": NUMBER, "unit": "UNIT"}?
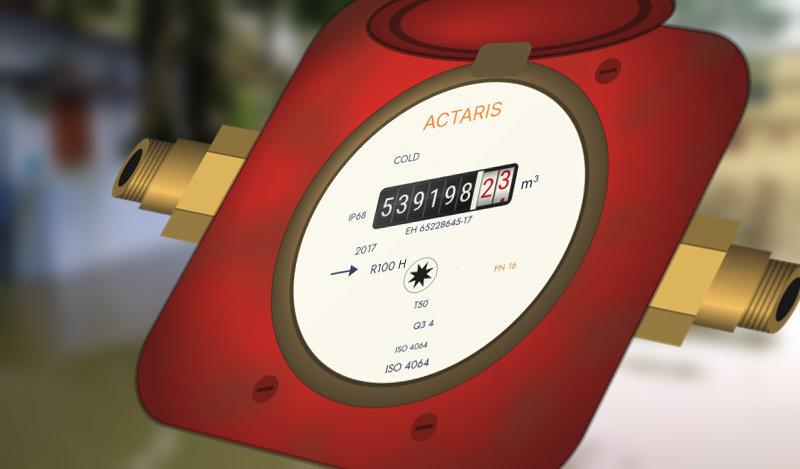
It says {"value": 539198.23, "unit": "m³"}
